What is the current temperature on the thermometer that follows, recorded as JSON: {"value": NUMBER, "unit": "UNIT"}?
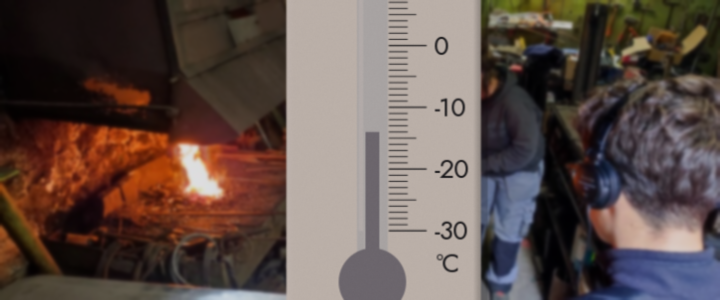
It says {"value": -14, "unit": "°C"}
